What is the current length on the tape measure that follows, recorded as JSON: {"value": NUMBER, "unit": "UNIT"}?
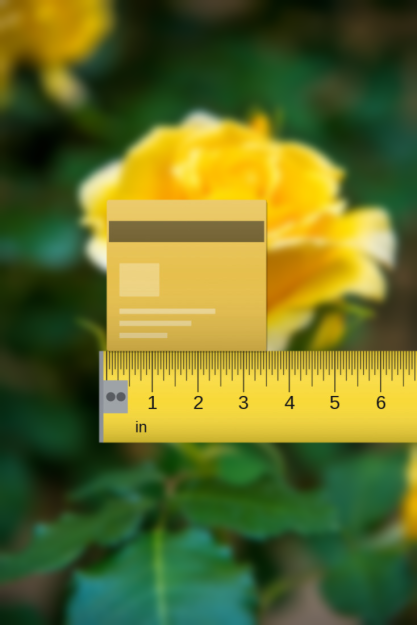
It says {"value": 3.5, "unit": "in"}
